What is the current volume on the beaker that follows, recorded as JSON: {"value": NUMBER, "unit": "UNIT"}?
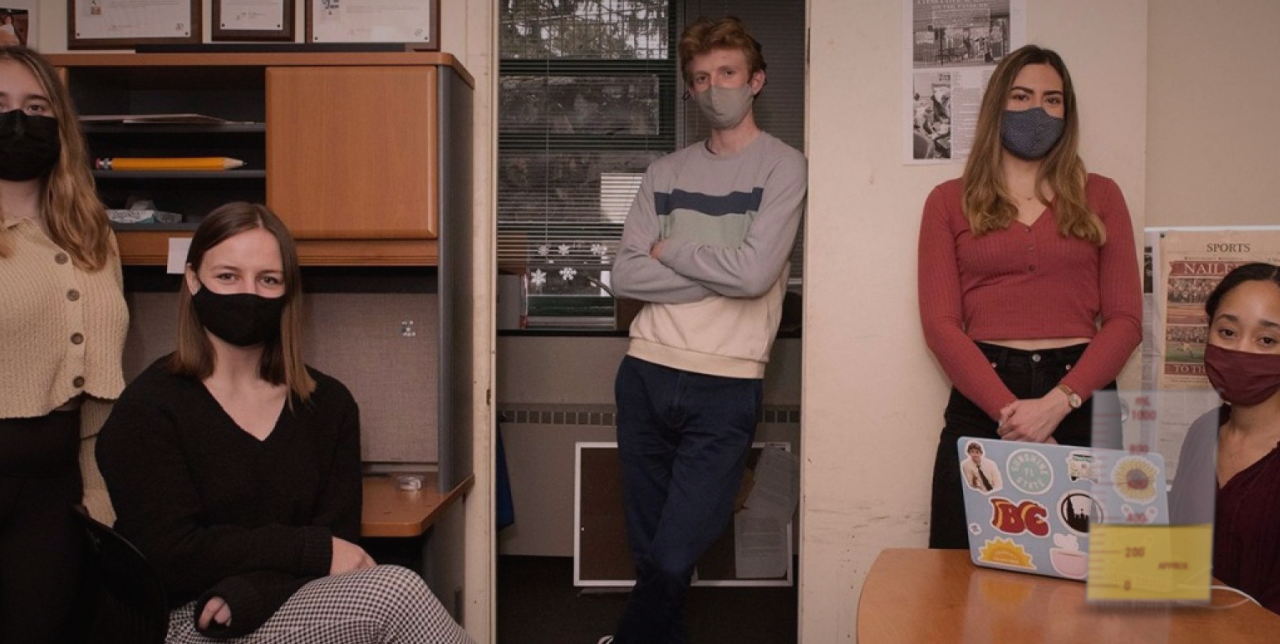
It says {"value": 350, "unit": "mL"}
